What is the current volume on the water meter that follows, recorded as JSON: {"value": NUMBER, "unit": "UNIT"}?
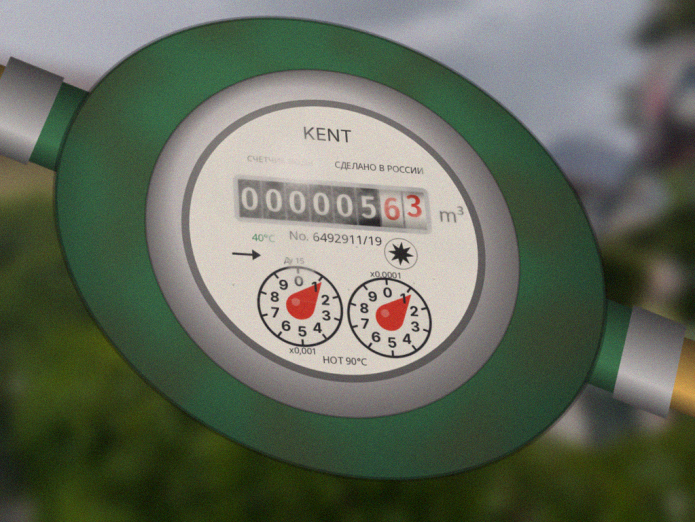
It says {"value": 5.6311, "unit": "m³"}
